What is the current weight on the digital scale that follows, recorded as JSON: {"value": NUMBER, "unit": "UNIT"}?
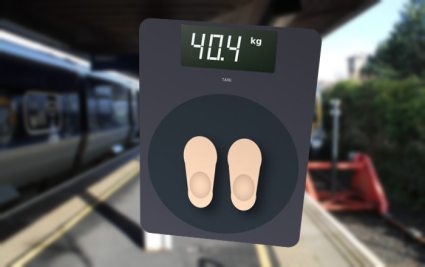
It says {"value": 40.4, "unit": "kg"}
